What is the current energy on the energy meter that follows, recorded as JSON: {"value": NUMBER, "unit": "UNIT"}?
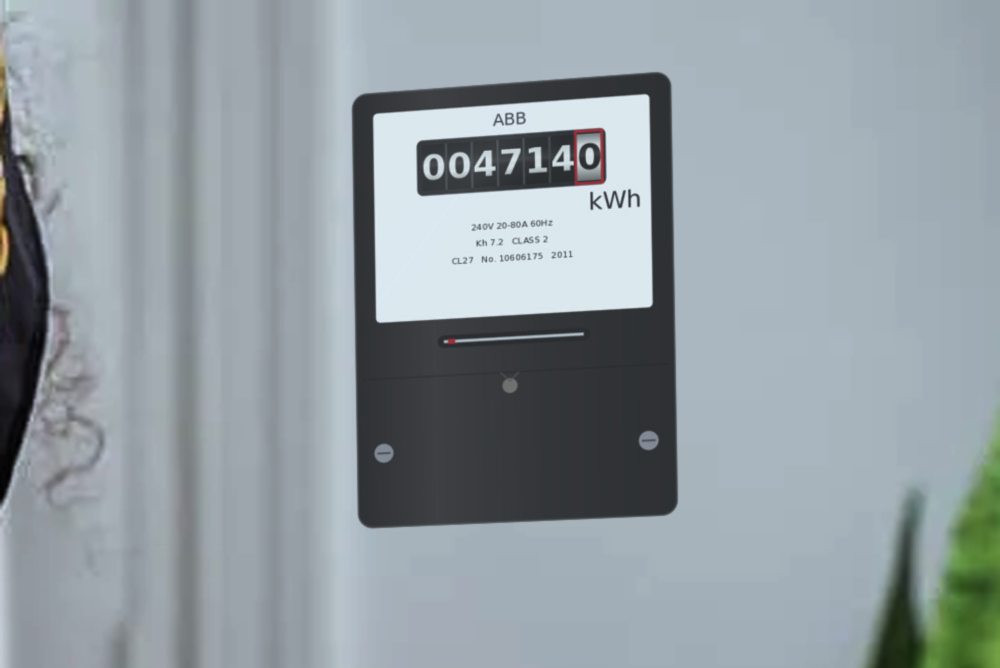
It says {"value": 4714.0, "unit": "kWh"}
